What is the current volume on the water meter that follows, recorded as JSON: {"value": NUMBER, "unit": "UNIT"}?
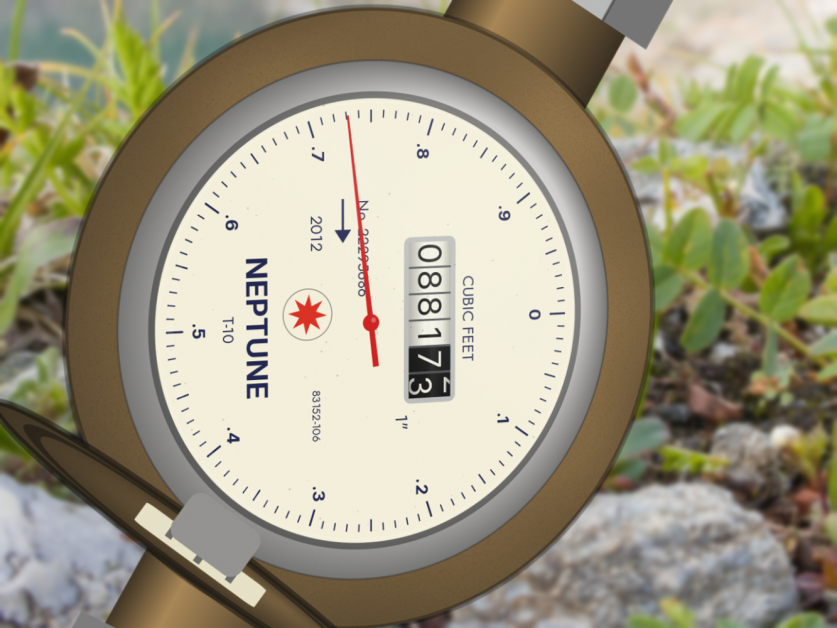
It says {"value": 88172.73, "unit": "ft³"}
